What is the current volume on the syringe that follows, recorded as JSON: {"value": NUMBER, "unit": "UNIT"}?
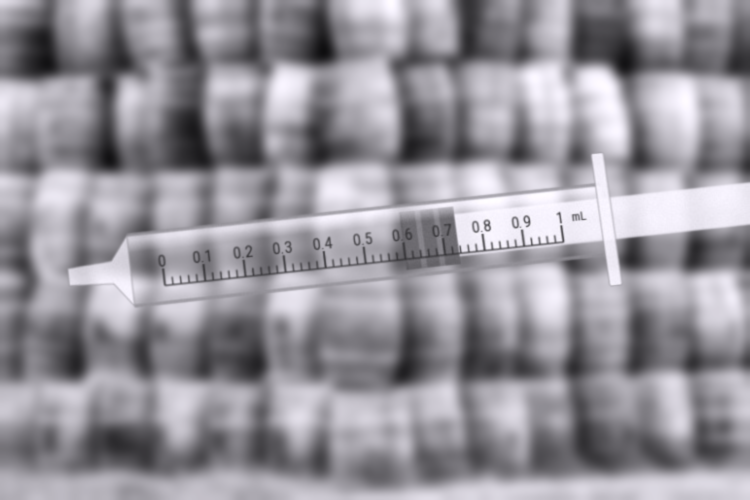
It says {"value": 0.6, "unit": "mL"}
